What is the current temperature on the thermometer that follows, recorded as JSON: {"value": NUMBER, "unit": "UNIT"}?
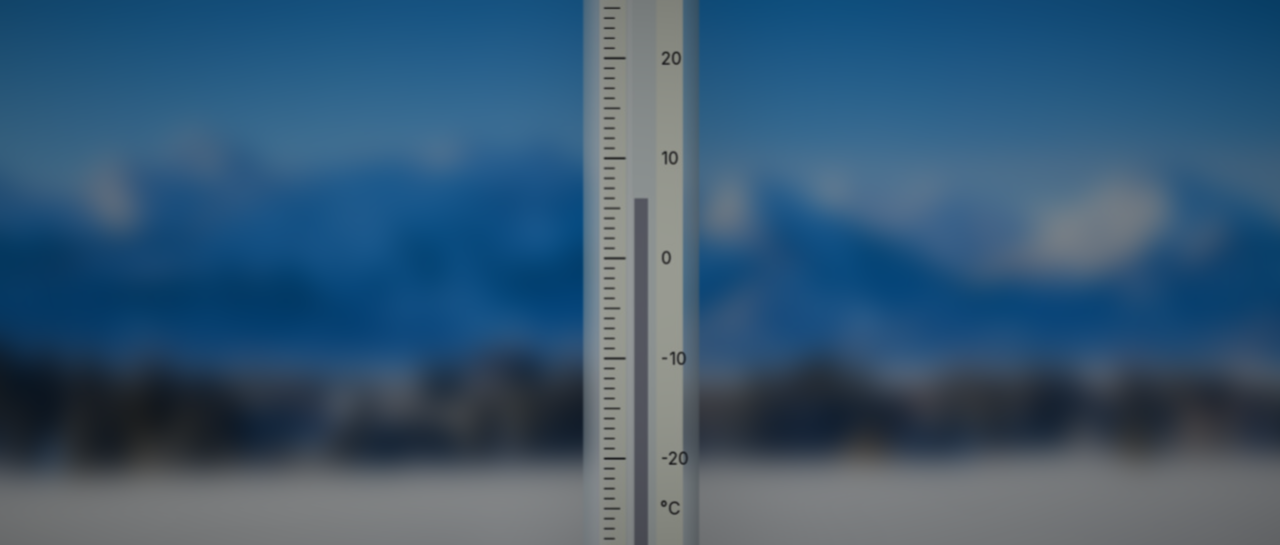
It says {"value": 6, "unit": "°C"}
